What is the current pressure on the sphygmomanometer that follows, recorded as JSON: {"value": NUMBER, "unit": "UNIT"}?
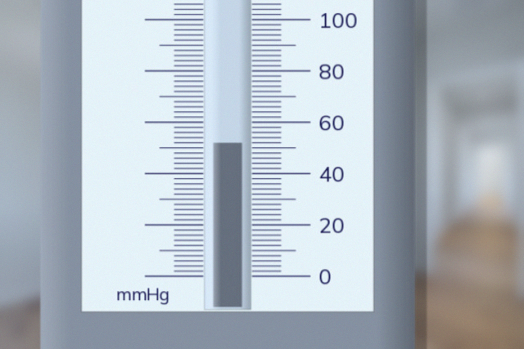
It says {"value": 52, "unit": "mmHg"}
